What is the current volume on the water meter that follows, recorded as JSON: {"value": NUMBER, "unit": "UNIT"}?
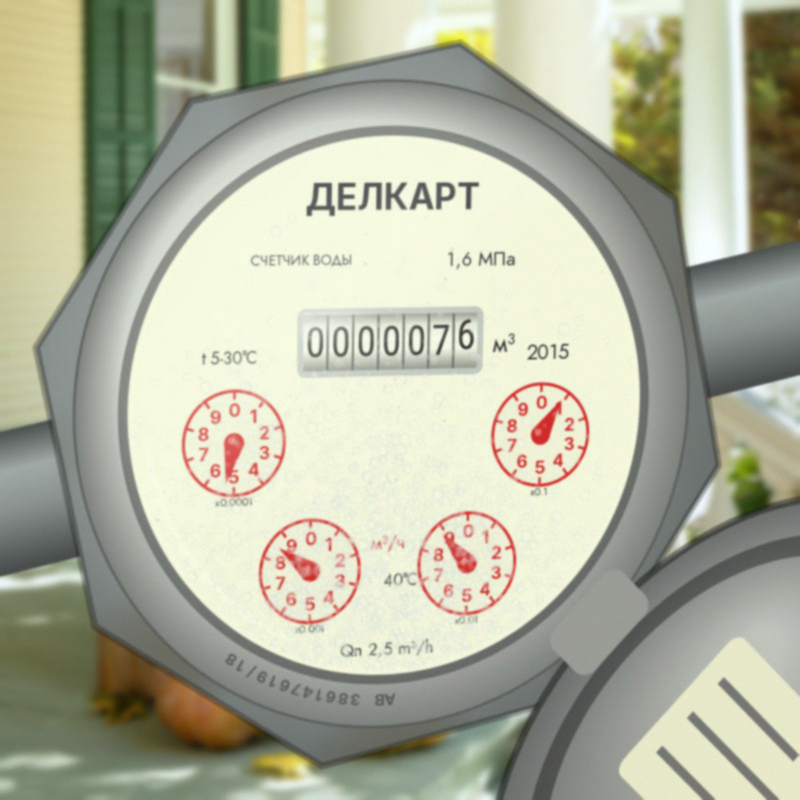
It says {"value": 76.0885, "unit": "m³"}
